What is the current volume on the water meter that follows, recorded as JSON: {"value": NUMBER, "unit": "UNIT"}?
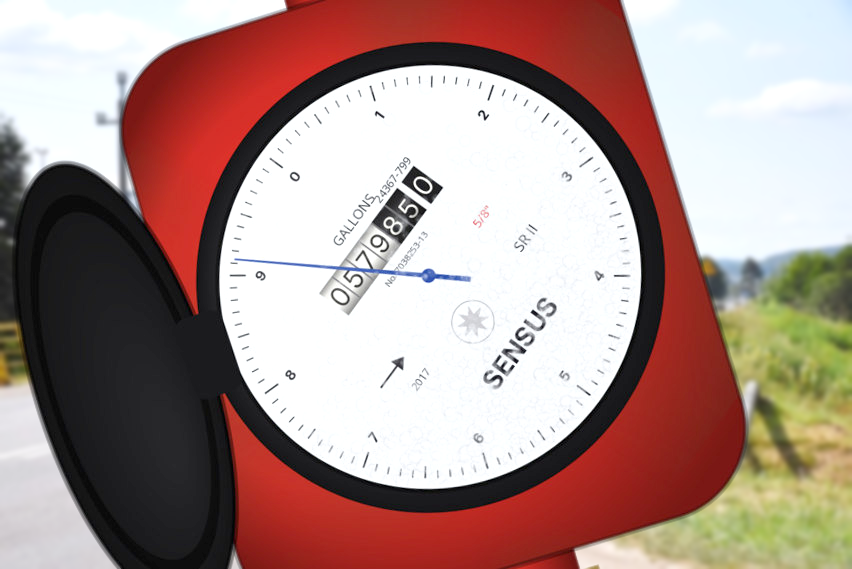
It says {"value": 579849.1, "unit": "gal"}
